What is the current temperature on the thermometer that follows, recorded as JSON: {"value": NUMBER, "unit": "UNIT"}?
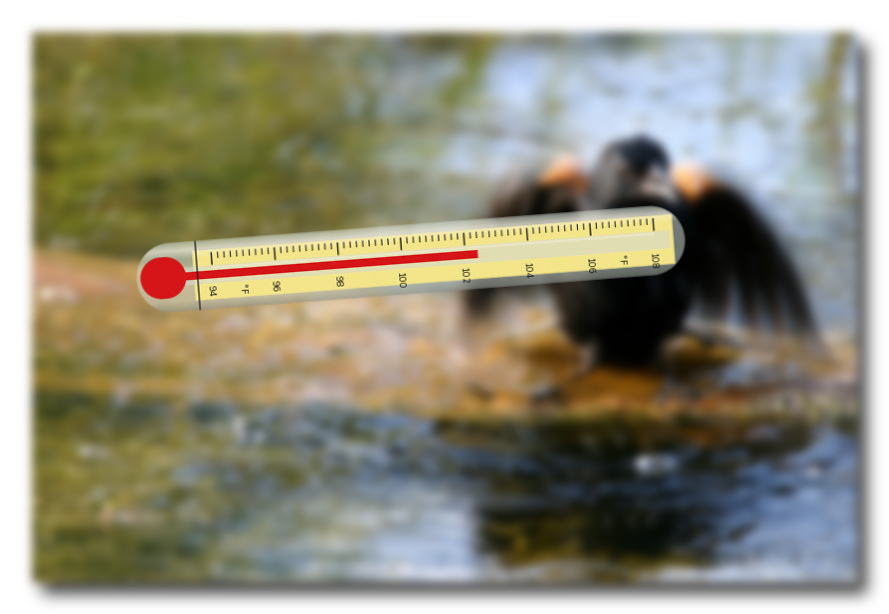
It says {"value": 102.4, "unit": "°F"}
